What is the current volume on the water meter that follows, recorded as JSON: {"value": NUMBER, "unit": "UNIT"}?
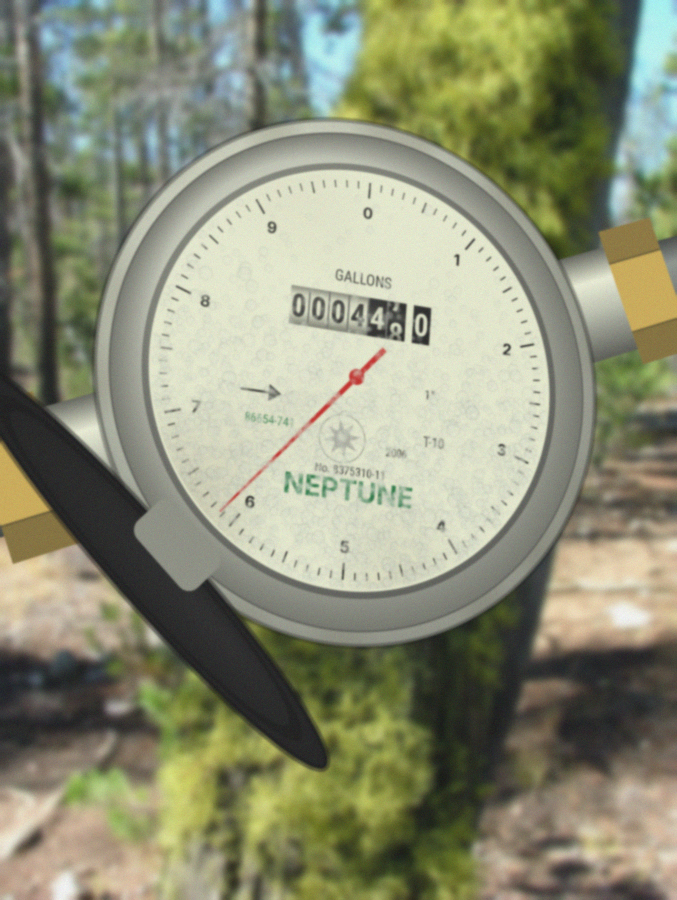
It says {"value": 4476.1, "unit": "gal"}
